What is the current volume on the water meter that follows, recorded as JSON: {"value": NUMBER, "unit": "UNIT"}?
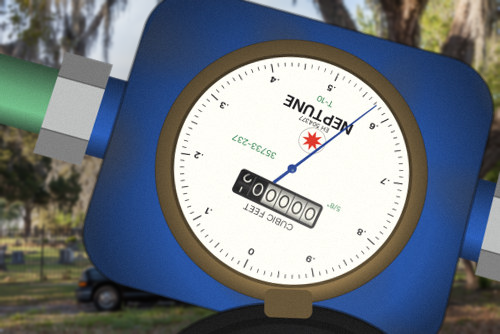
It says {"value": 1.57, "unit": "ft³"}
